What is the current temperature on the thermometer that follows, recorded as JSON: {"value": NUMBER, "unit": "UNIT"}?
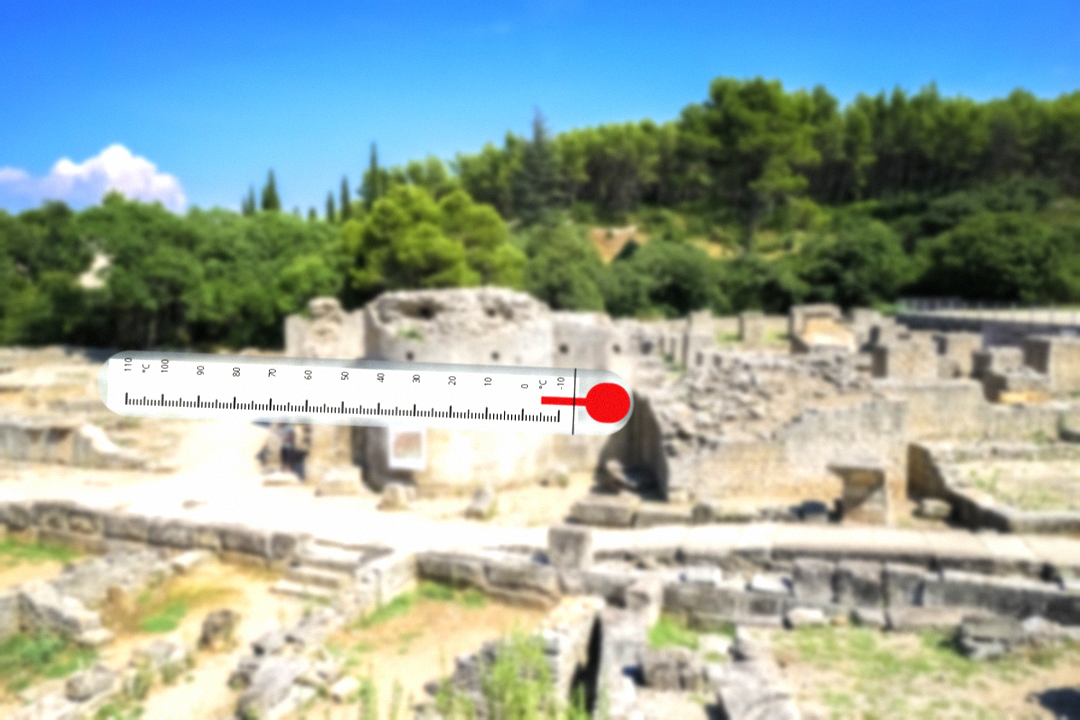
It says {"value": -5, "unit": "°C"}
